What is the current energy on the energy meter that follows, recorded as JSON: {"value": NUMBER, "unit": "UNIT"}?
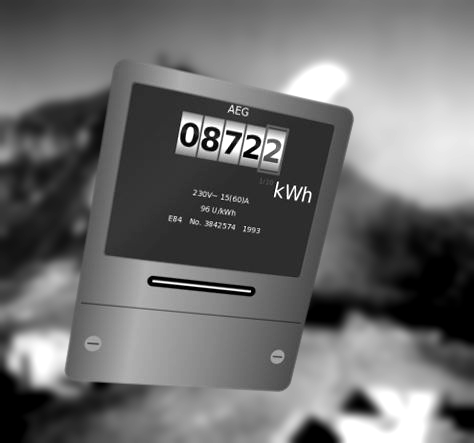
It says {"value": 872.2, "unit": "kWh"}
